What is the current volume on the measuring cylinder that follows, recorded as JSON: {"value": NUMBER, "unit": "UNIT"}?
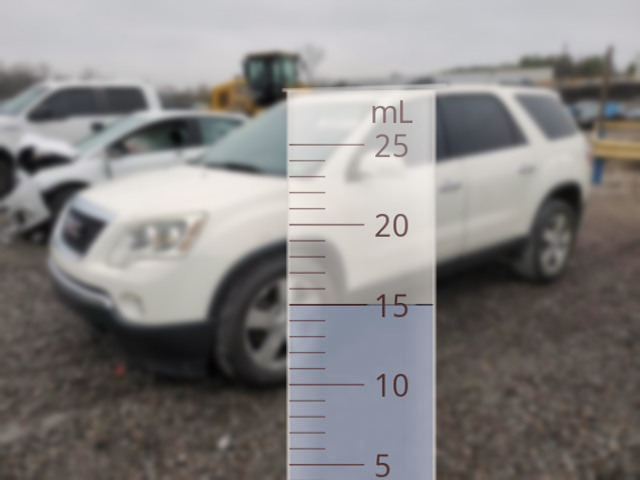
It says {"value": 15, "unit": "mL"}
